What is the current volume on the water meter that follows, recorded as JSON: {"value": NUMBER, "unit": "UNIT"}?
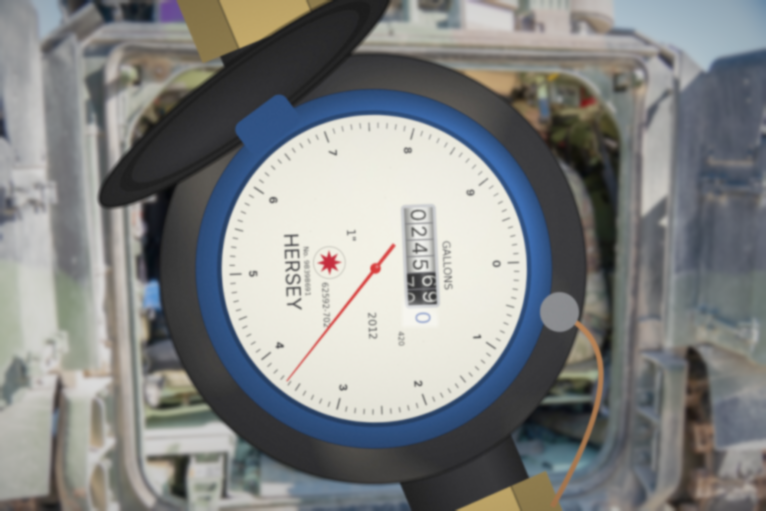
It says {"value": 245693.6, "unit": "gal"}
